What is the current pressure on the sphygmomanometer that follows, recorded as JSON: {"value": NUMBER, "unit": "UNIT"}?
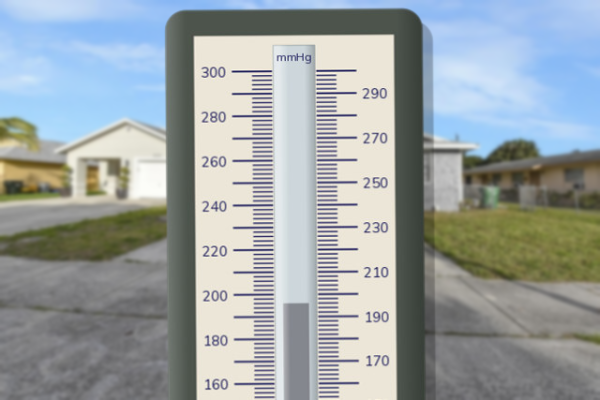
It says {"value": 196, "unit": "mmHg"}
